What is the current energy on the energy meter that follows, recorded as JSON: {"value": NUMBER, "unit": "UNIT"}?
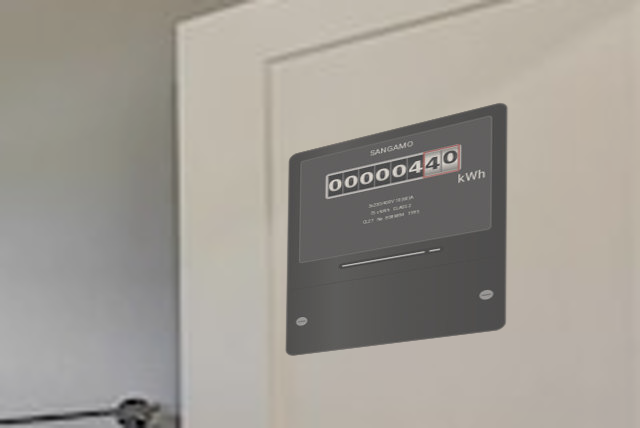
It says {"value": 4.40, "unit": "kWh"}
